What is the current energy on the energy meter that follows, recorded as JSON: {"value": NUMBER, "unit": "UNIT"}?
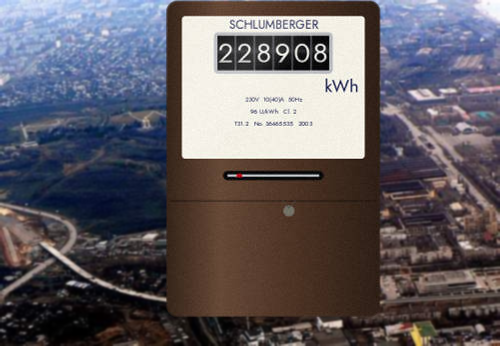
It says {"value": 228908, "unit": "kWh"}
